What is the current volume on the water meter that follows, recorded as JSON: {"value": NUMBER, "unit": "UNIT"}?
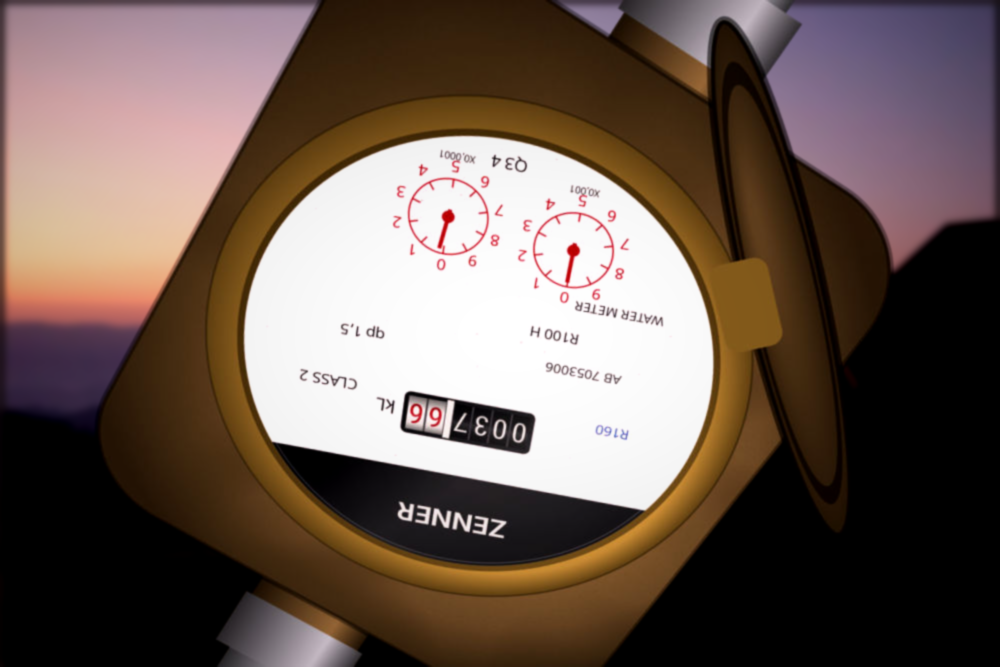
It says {"value": 37.6600, "unit": "kL"}
